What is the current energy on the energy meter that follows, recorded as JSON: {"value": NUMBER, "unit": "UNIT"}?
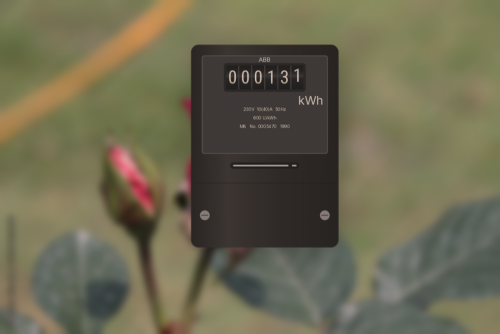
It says {"value": 131, "unit": "kWh"}
